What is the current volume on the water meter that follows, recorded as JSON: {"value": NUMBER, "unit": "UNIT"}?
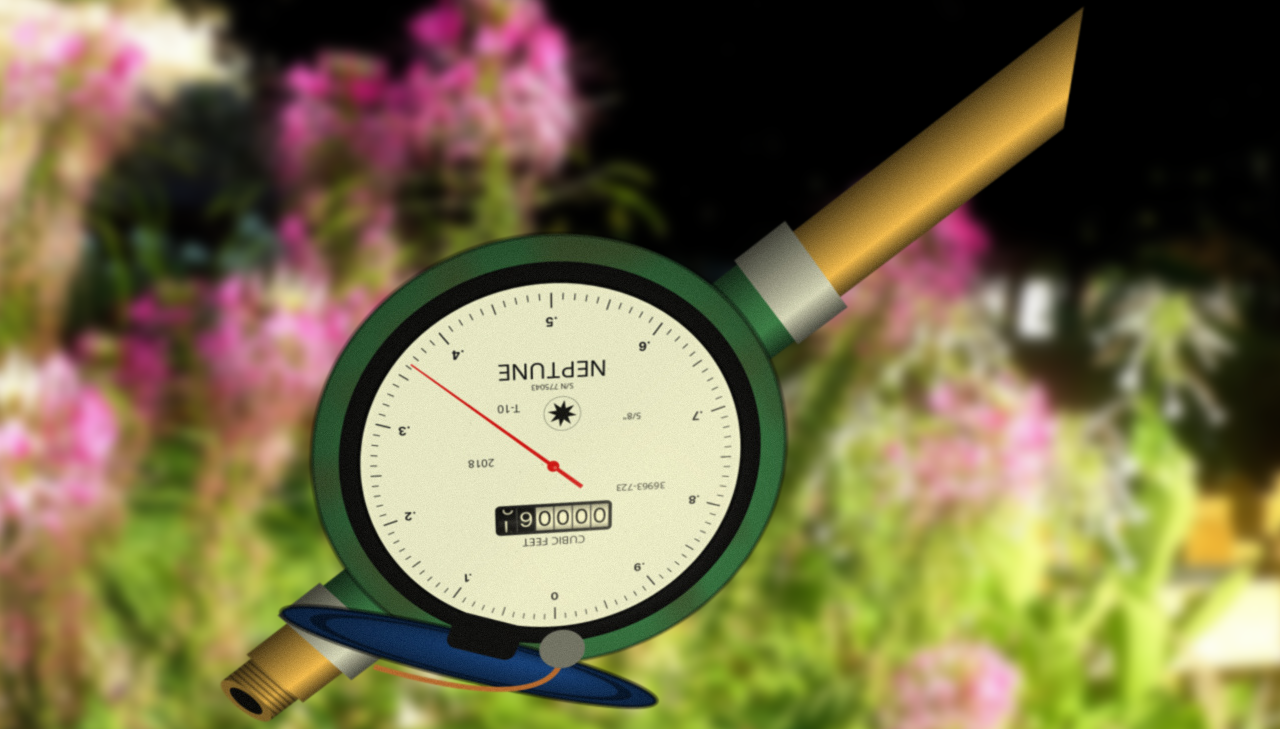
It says {"value": 61.36, "unit": "ft³"}
